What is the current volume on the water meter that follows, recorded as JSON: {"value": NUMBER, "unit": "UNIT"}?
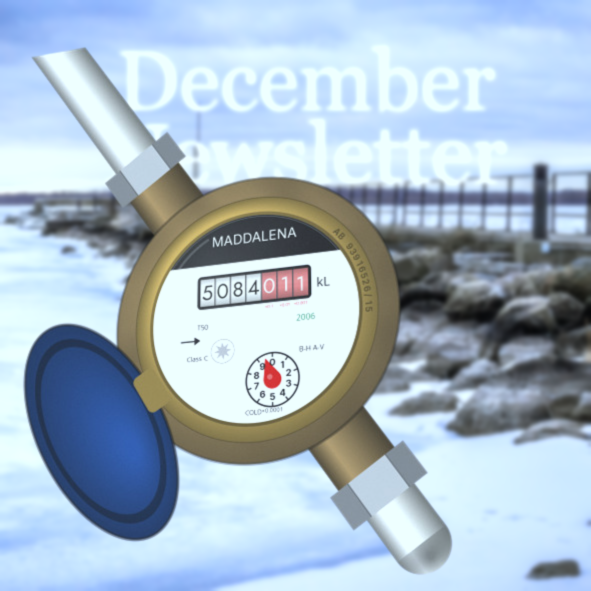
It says {"value": 5084.0109, "unit": "kL"}
